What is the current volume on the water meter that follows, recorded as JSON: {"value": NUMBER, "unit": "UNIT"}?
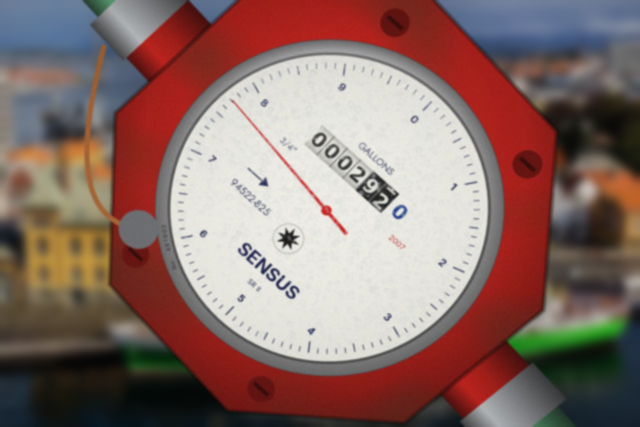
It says {"value": 2917.7, "unit": "gal"}
